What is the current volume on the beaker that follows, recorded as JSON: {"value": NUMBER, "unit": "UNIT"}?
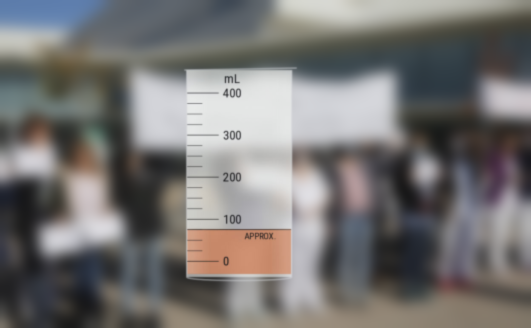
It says {"value": 75, "unit": "mL"}
